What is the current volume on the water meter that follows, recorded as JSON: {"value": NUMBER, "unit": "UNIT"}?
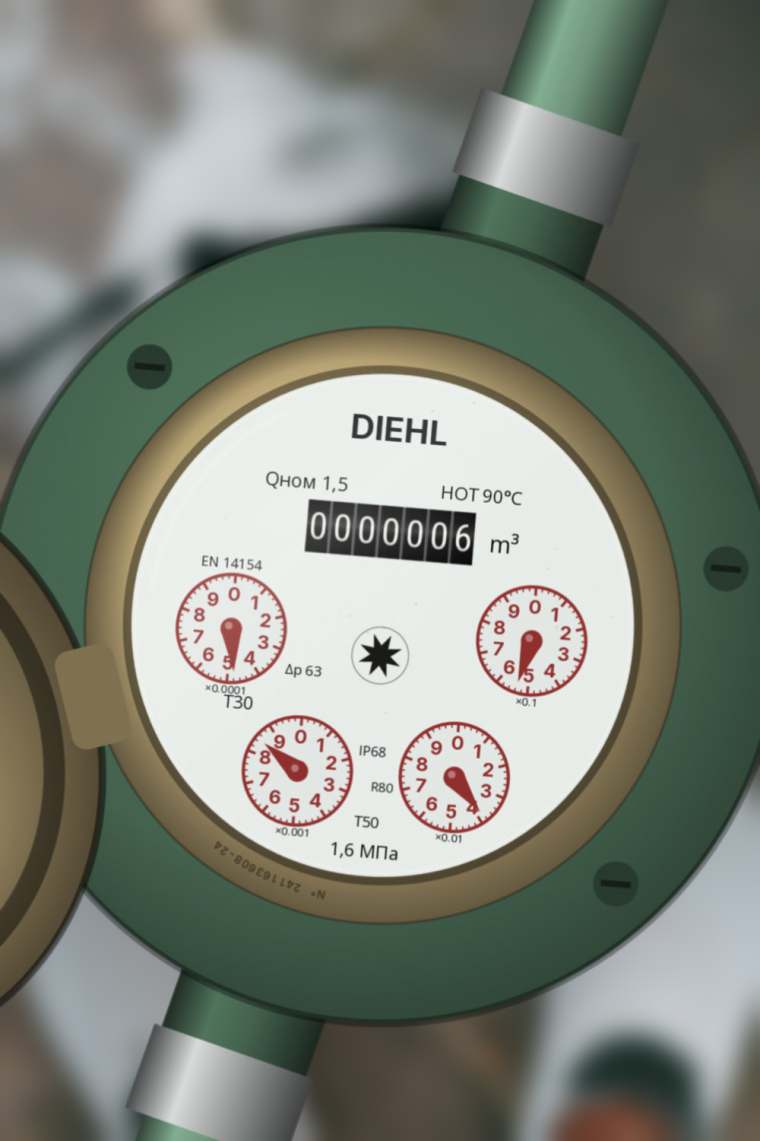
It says {"value": 6.5384, "unit": "m³"}
